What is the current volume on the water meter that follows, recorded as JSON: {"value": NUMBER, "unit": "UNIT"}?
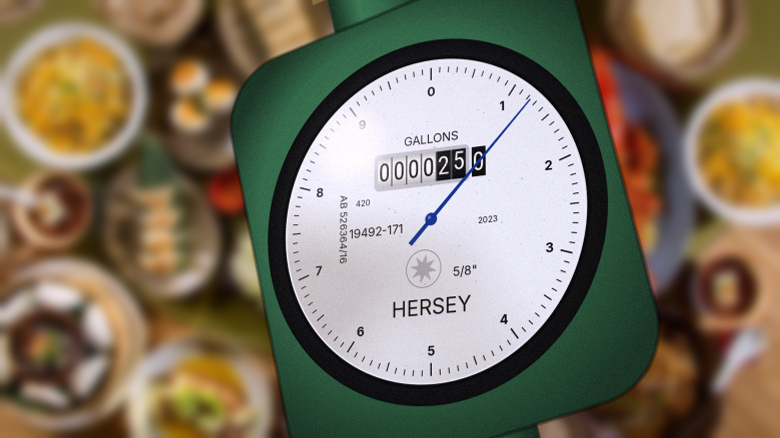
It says {"value": 251.2, "unit": "gal"}
